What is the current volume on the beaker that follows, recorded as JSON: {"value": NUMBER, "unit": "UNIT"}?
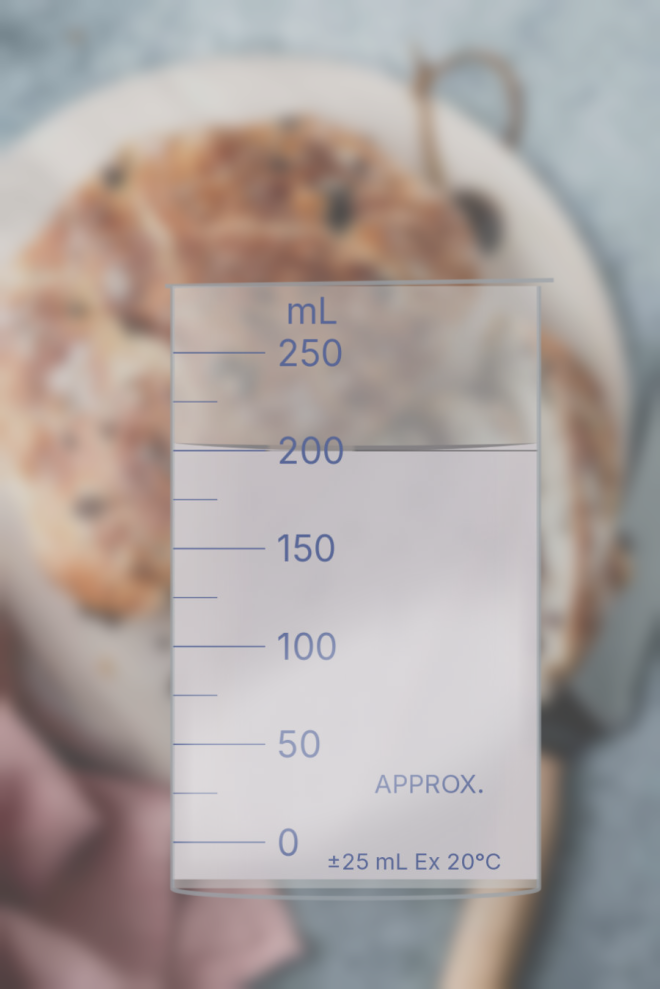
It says {"value": 200, "unit": "mL"}
